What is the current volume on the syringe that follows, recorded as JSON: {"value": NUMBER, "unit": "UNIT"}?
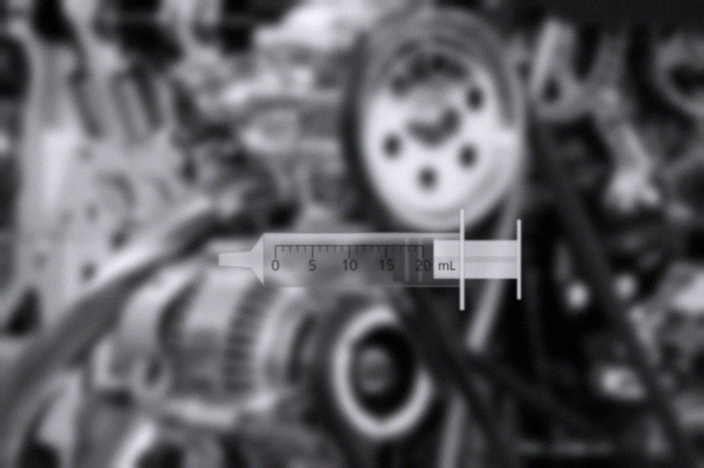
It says {"value": 16, "unit": "mL"}
